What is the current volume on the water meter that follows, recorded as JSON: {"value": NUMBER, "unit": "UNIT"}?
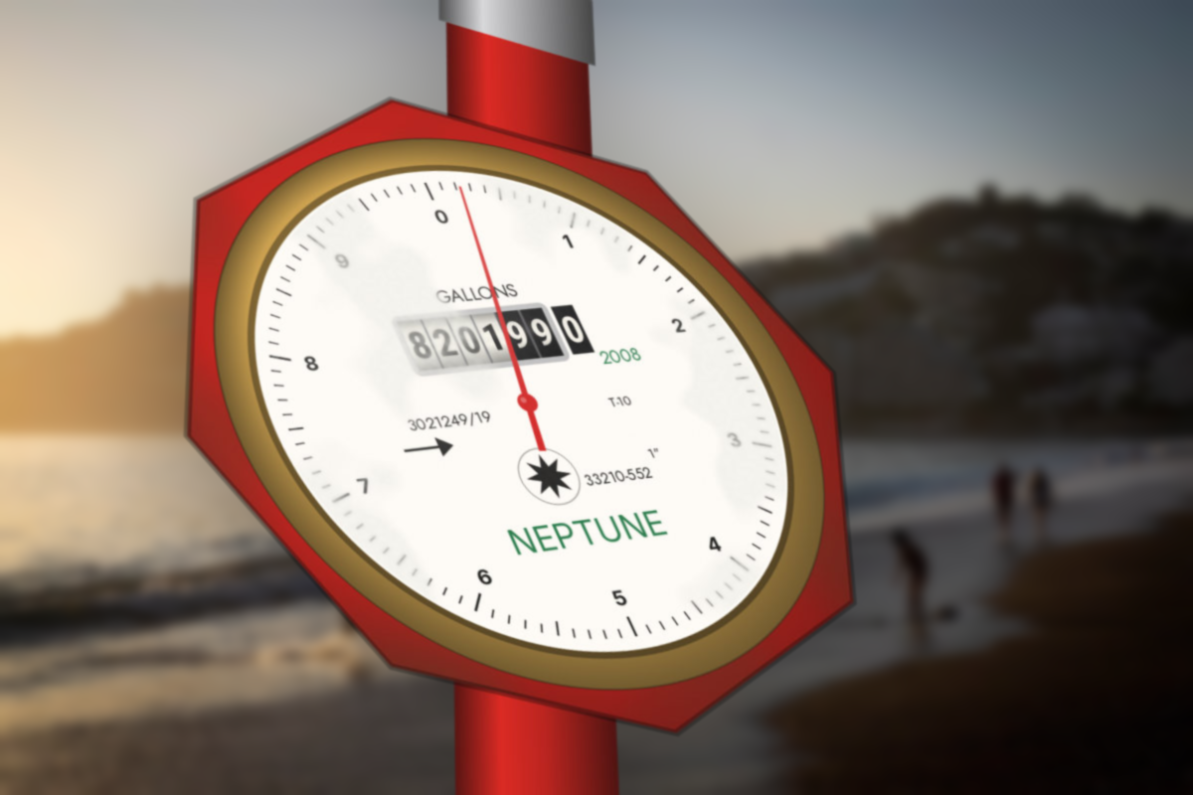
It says {"value": 8201990.2, "unit": "gal"}
